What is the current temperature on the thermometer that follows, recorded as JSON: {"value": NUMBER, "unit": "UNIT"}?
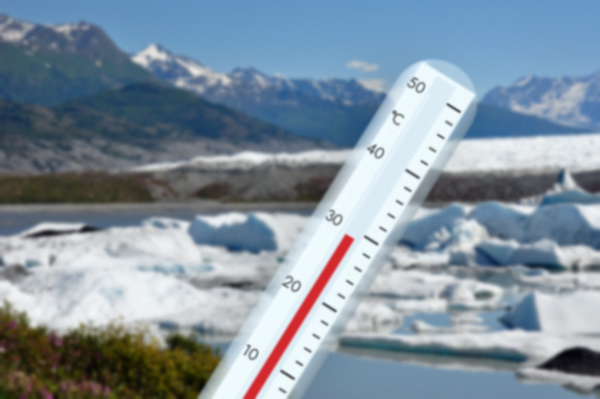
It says {"value": 29, "unit": "°C"}
